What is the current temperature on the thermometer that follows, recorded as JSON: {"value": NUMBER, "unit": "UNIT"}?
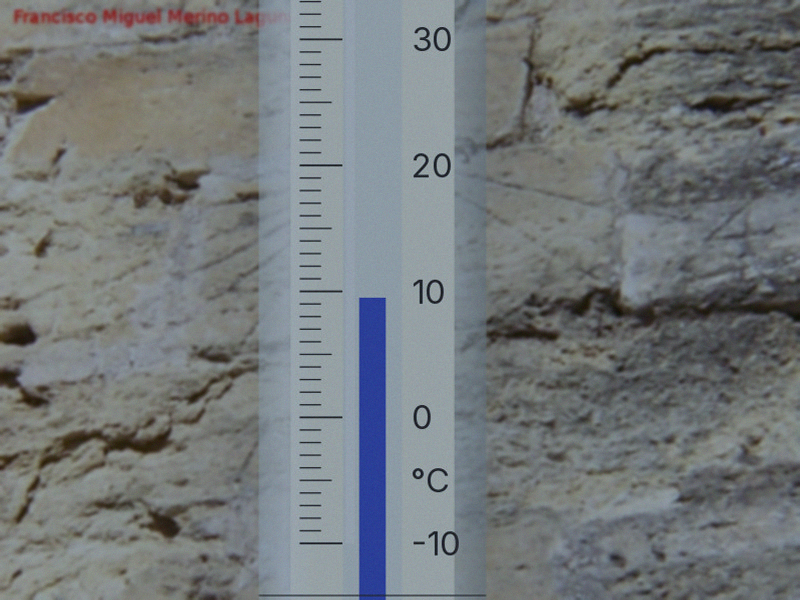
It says {"value": 9.5, "unit": "°C"}
